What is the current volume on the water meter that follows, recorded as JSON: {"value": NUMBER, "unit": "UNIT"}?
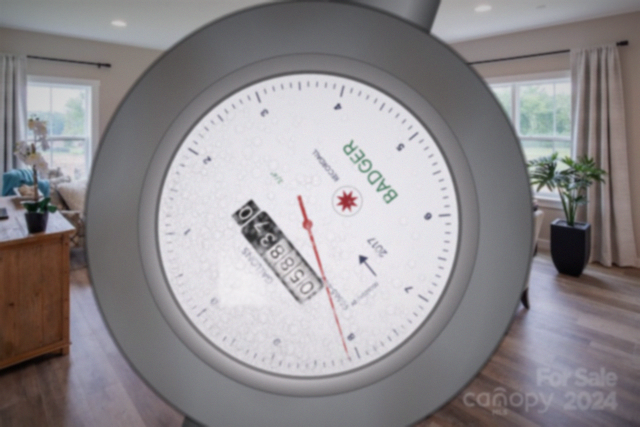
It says {"value": 588368.1, "unit": "gal"}
